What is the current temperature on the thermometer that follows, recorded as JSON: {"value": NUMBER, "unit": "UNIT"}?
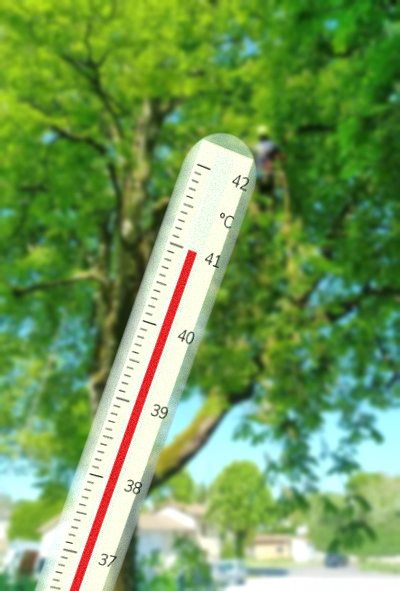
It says {"value": 41, "unit": "°C"}
